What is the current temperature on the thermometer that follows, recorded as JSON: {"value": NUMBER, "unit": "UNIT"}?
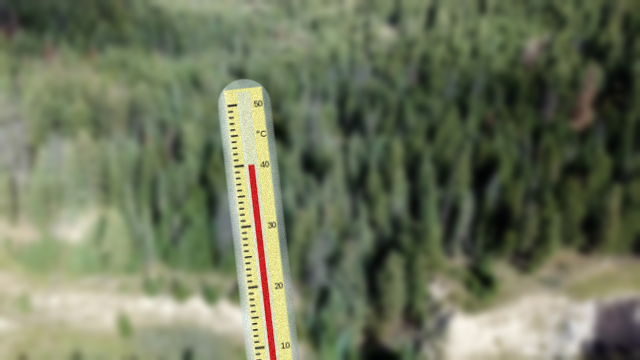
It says {"value": 40, "unit": "°C"}
